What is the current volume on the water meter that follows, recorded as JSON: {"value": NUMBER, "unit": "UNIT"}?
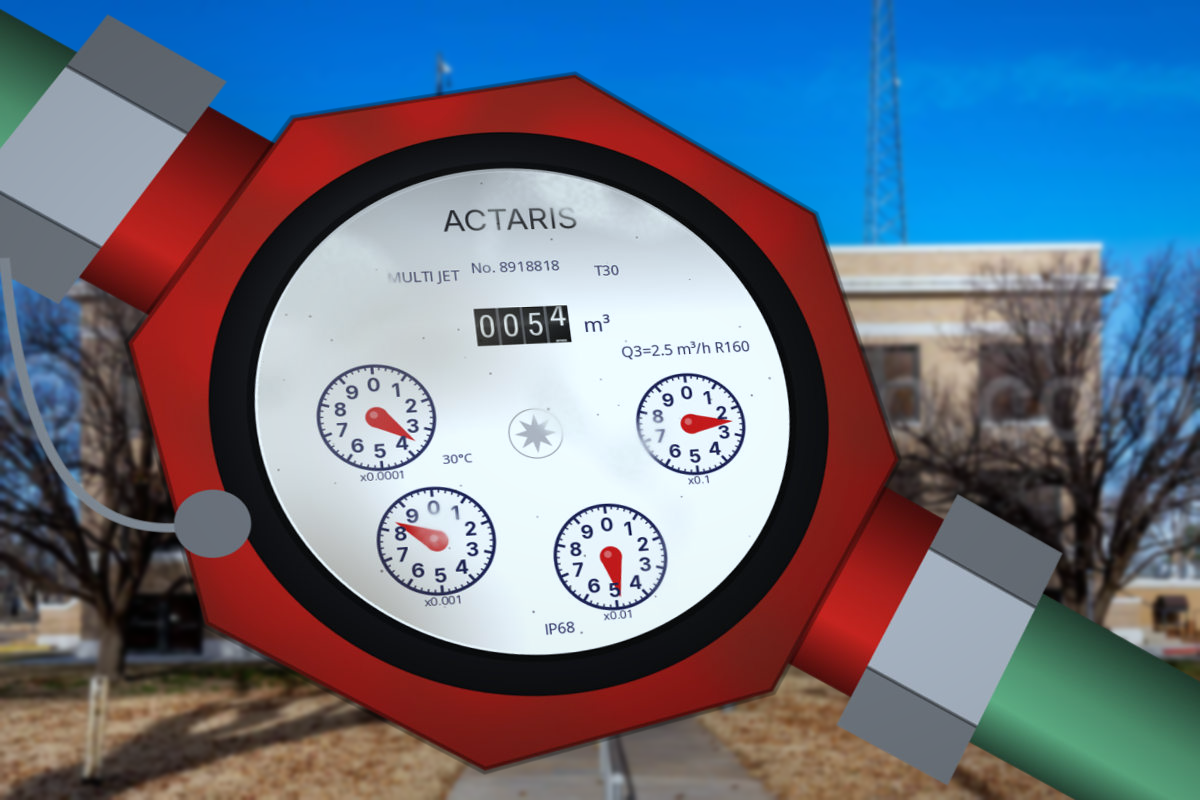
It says {"value": 54.2483, "unit": "m³"}
